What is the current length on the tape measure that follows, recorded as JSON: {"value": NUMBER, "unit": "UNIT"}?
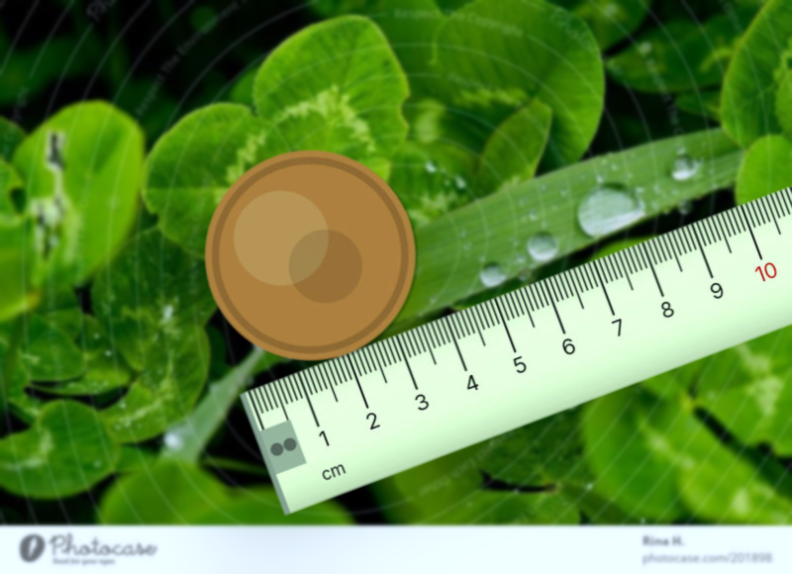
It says {"value": 4, "unit": "cm"}
